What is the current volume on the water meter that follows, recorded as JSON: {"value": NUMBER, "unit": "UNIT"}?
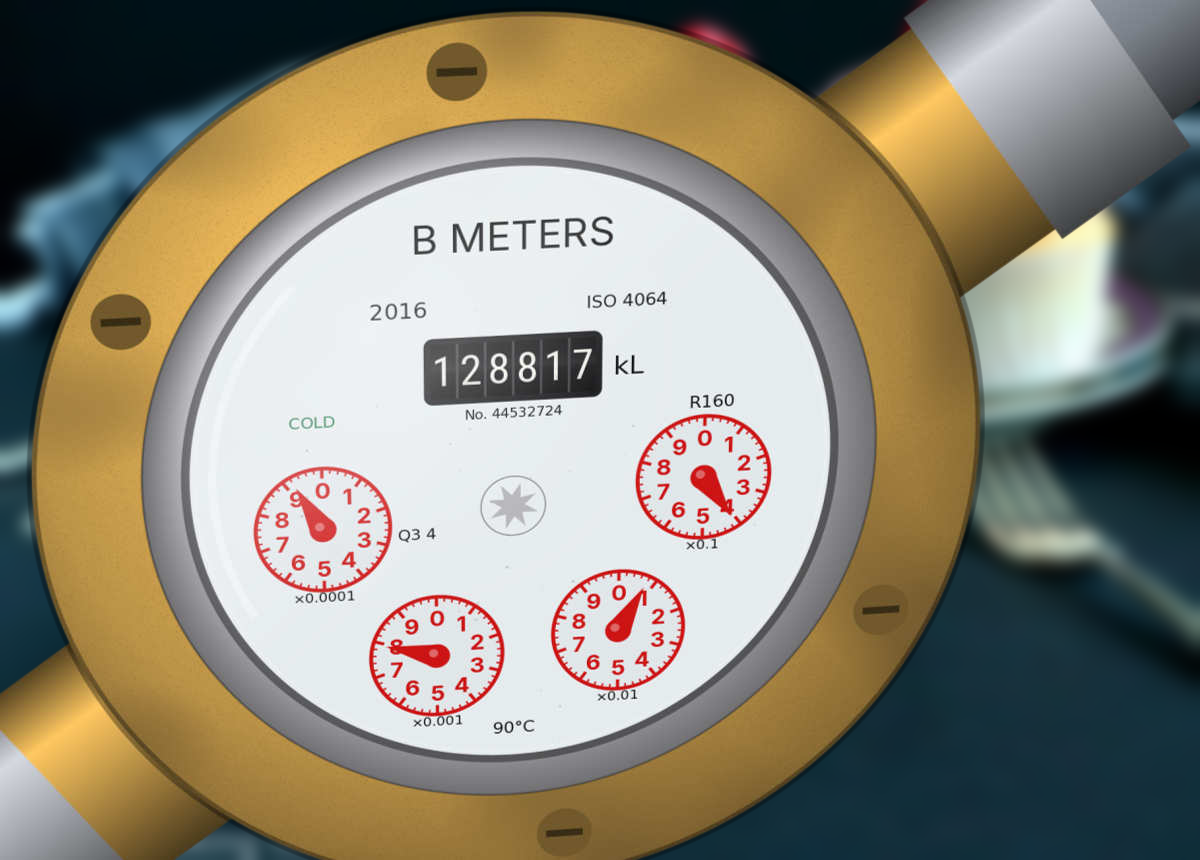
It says {"value": 128817.4079, "unit": "kL"}
